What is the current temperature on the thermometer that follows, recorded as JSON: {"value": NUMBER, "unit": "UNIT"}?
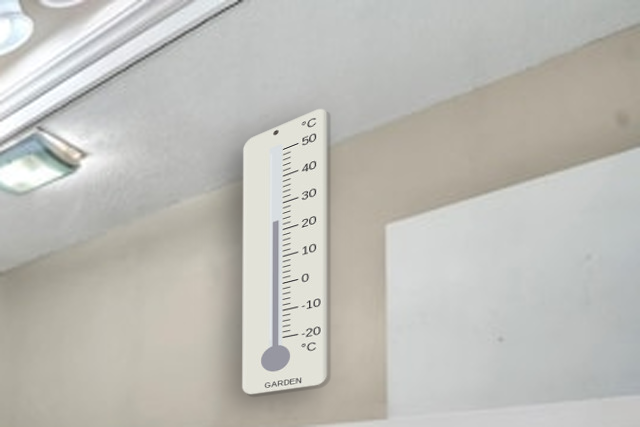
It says {"value": 24, "unit": "°C"}
